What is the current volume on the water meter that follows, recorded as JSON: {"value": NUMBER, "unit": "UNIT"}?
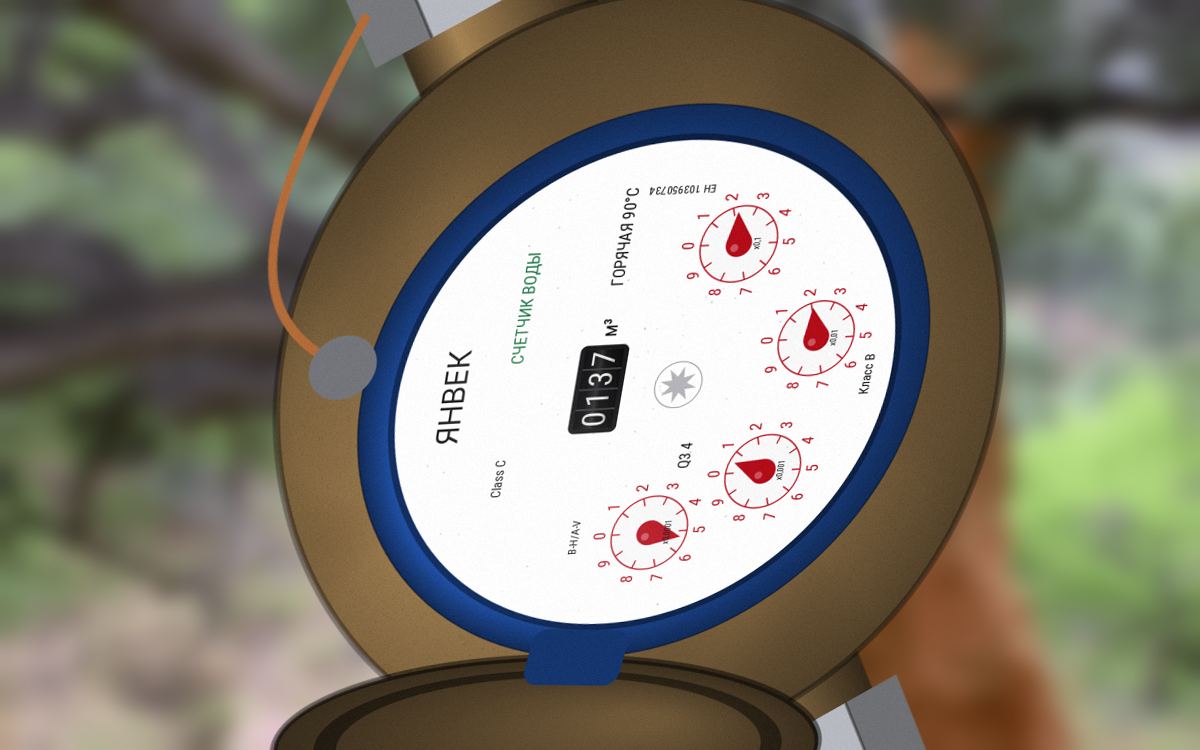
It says {"value": 137.2205, "unit": "m³"}
